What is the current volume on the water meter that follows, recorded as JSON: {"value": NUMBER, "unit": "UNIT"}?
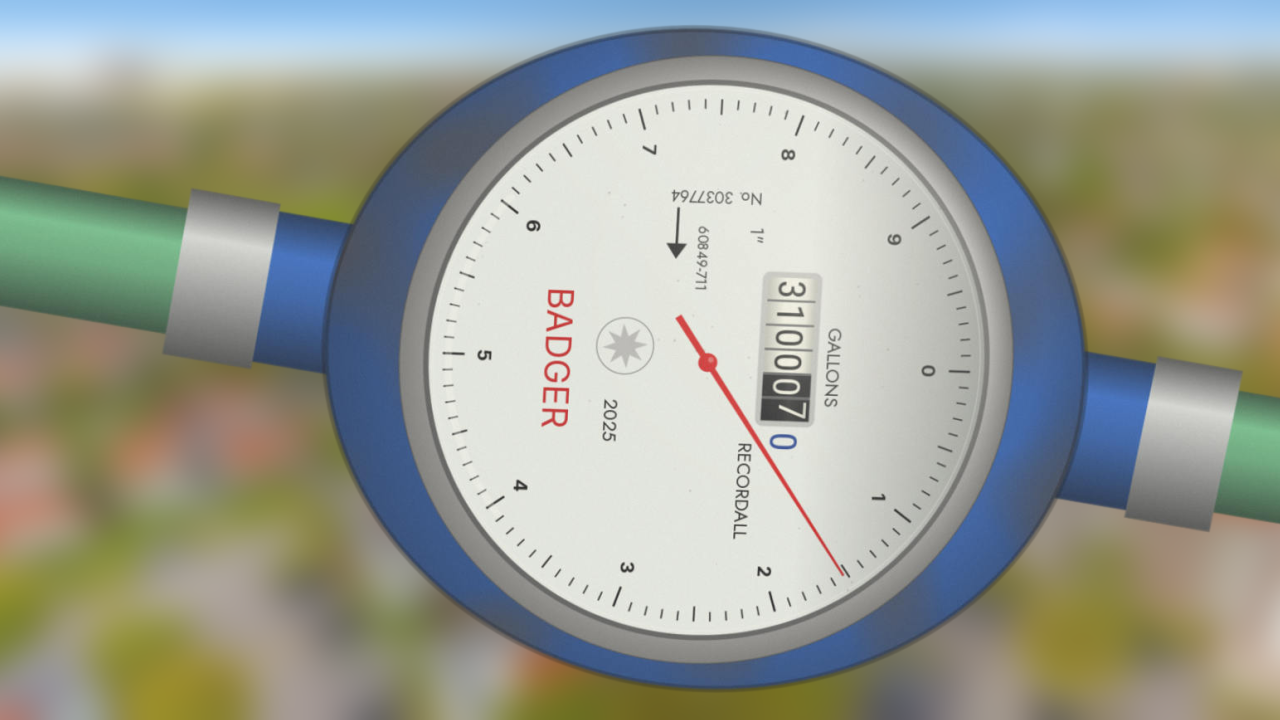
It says {"value": 3100071.5, "unit": "gal"}
